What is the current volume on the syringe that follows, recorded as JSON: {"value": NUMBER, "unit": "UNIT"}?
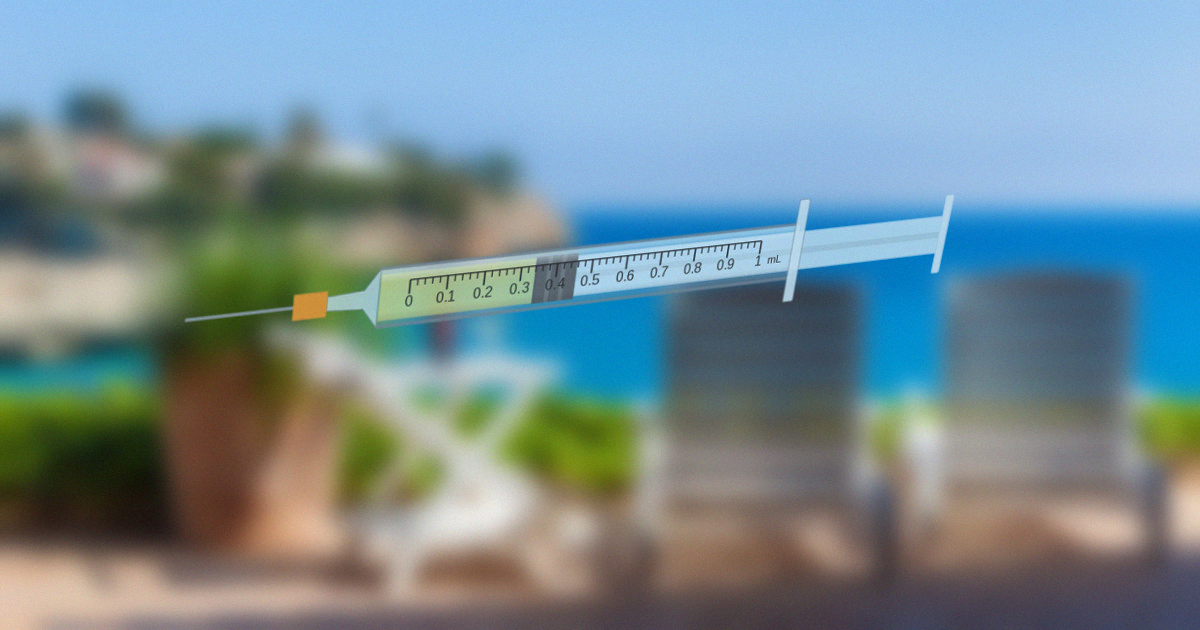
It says {"value": 0.34, "unit": "mL"}
